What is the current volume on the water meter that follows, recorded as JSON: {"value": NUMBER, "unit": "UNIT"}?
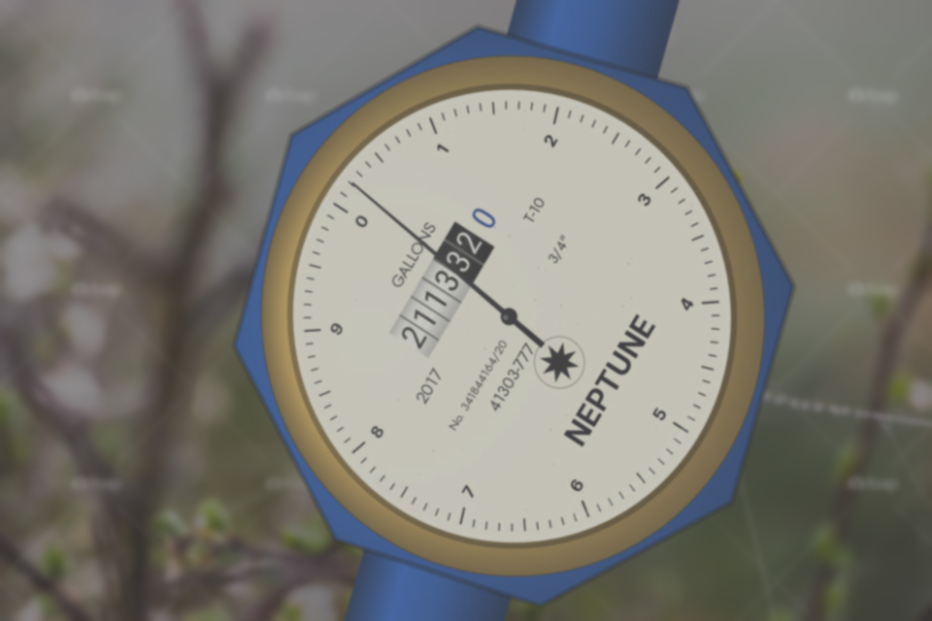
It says {"value": 2113320.2, "unit": "gal"}
